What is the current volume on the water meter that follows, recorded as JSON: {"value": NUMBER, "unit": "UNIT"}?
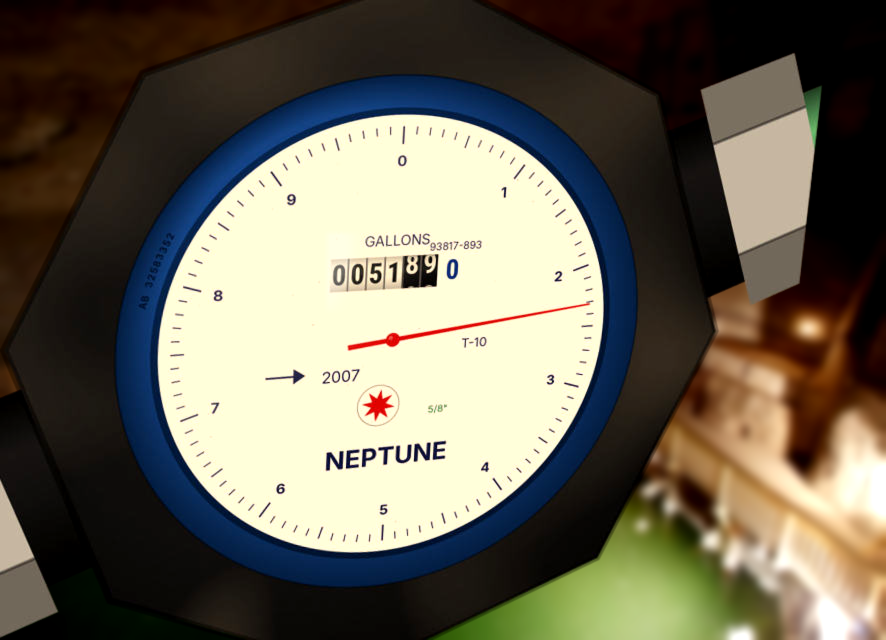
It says {"value": 51892.3, "unit": "gal"}
